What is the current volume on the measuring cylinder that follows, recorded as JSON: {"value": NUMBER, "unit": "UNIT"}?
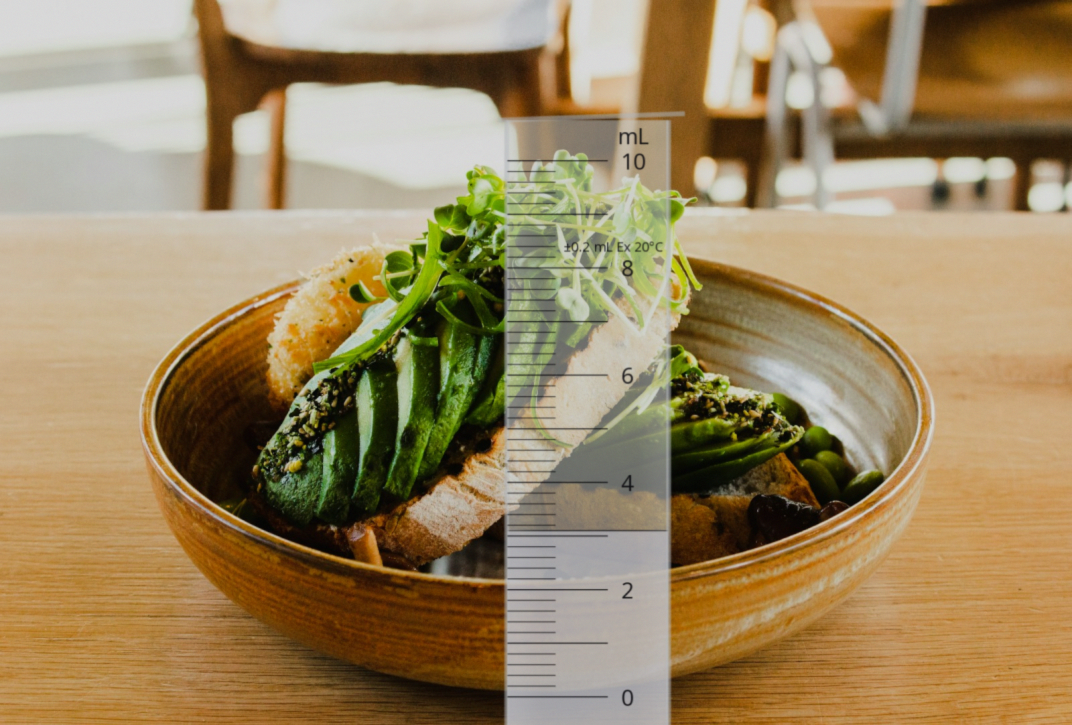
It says {"value": 3.1, "unit": "mL"}
